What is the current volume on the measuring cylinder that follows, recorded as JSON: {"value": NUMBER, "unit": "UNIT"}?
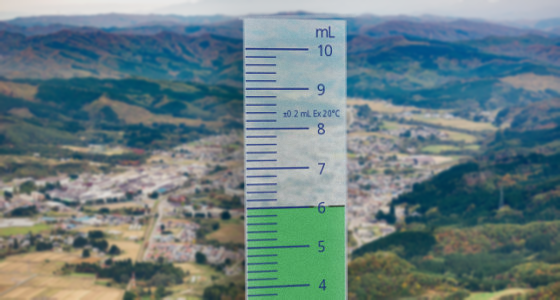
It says {"value": 6, "unit": "mL"}
